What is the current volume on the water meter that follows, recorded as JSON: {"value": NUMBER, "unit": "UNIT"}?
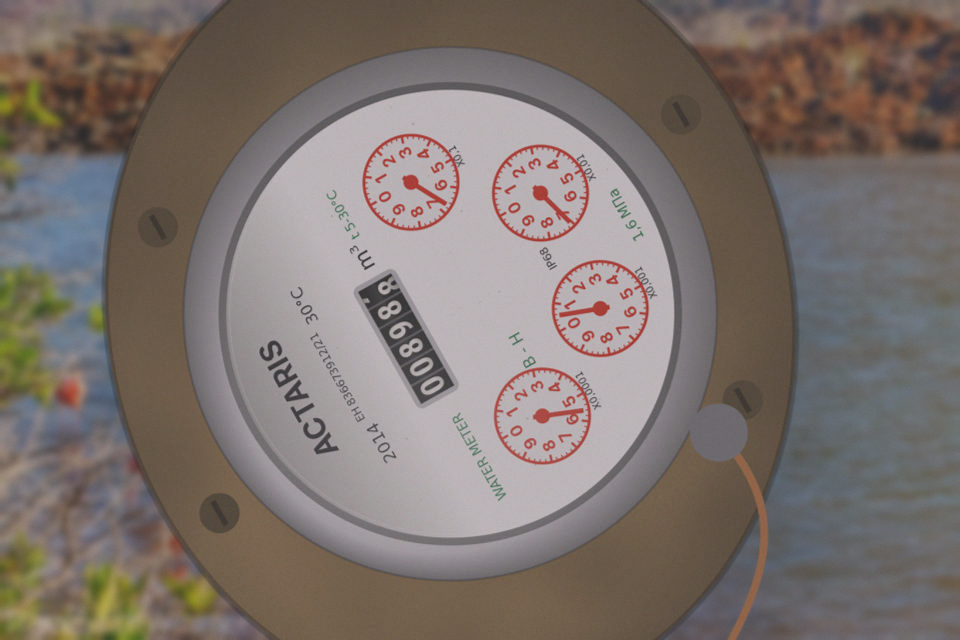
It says {"value": 8987.6705, "unit": "m³"}
